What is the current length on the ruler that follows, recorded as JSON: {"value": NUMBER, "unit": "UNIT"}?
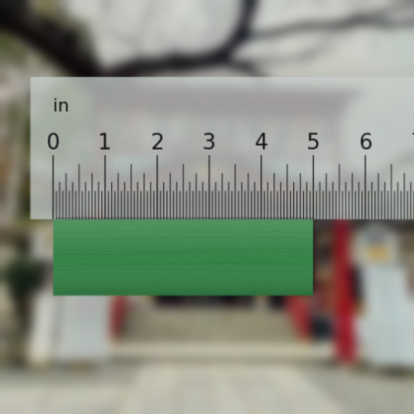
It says {"value": 5, "unit": "in"}
